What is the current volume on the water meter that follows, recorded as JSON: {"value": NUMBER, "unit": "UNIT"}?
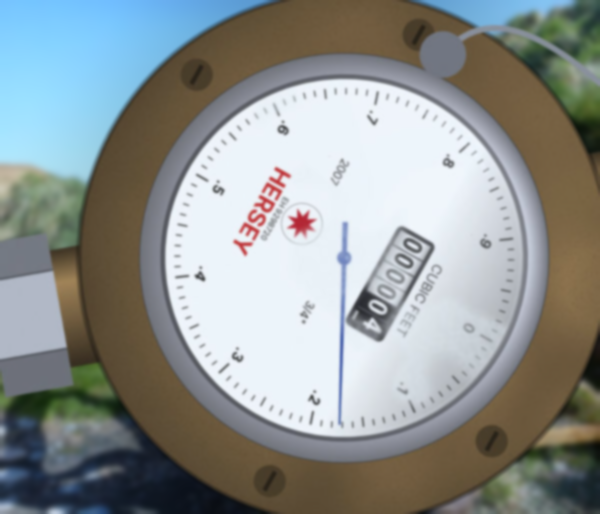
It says {"value": 4.17, "unit": "ft³"}
